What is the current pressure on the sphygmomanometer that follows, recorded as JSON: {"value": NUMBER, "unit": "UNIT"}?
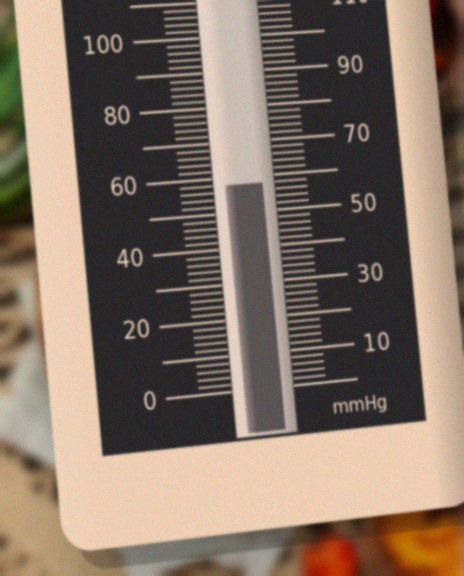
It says {"value": 58, "unit": "mmHg"}
